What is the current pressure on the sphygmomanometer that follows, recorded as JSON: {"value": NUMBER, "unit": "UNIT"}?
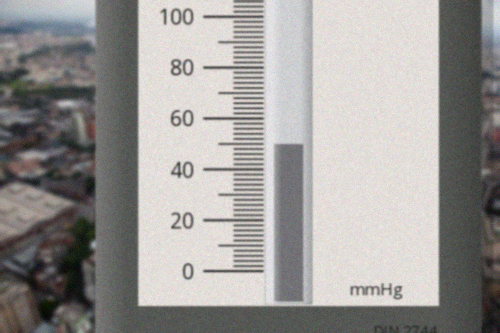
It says {"value": 50, "unit": "mmHg"}
